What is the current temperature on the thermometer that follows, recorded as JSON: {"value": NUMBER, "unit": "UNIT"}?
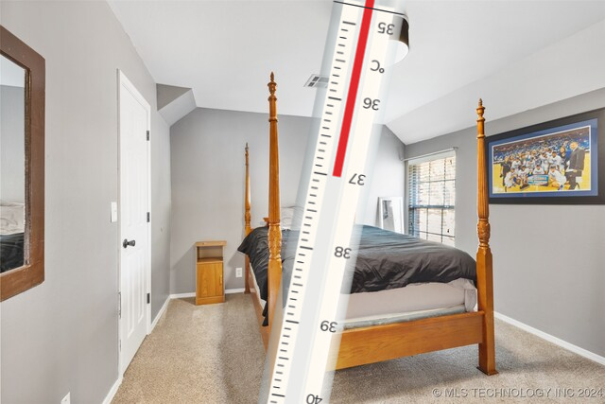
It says {"value": 37, "unit": "°C"}
